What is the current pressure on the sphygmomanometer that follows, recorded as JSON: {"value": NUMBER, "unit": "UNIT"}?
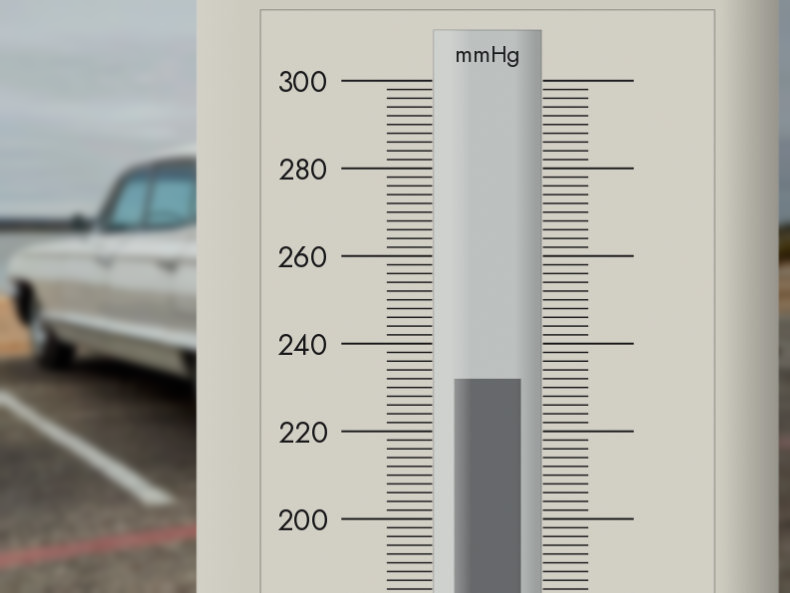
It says {"value": 232, "unit": "mmHg"}
